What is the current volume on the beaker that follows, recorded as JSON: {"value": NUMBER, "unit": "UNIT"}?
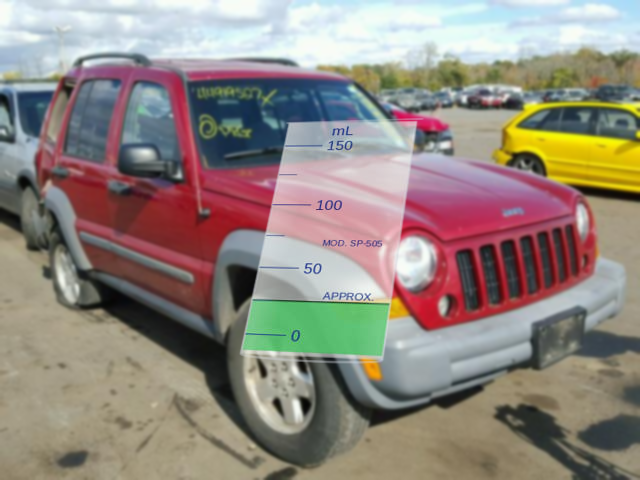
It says {"value": 25, "unit": "mL"}
